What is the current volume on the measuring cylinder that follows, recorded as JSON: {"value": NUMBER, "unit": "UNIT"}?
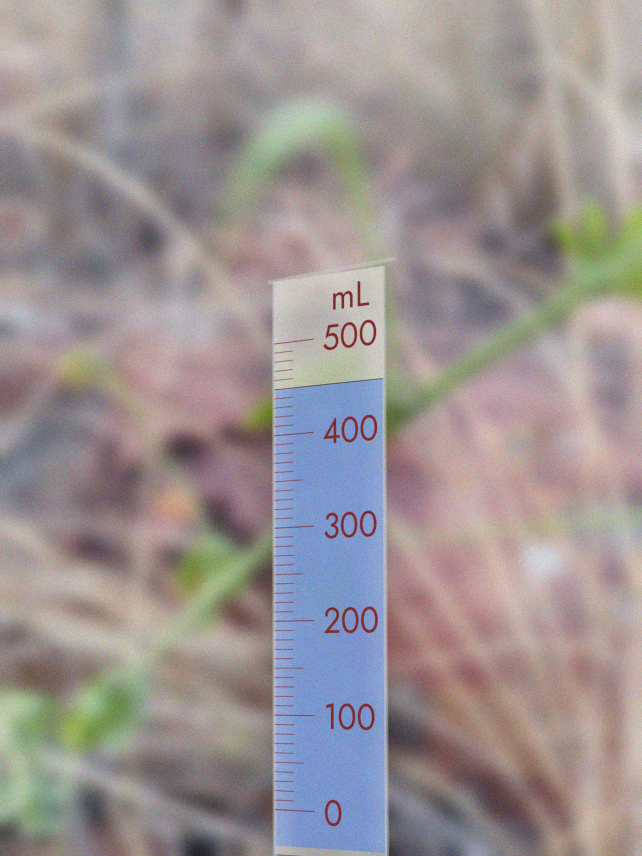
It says {"value": 450, "unit": "mL"}
